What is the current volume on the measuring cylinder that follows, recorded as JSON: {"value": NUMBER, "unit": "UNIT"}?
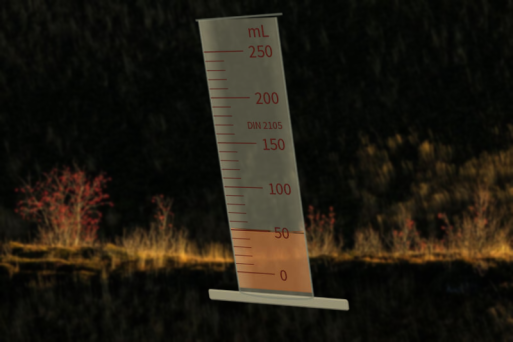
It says {"value": 50, "unit": "mL"}
